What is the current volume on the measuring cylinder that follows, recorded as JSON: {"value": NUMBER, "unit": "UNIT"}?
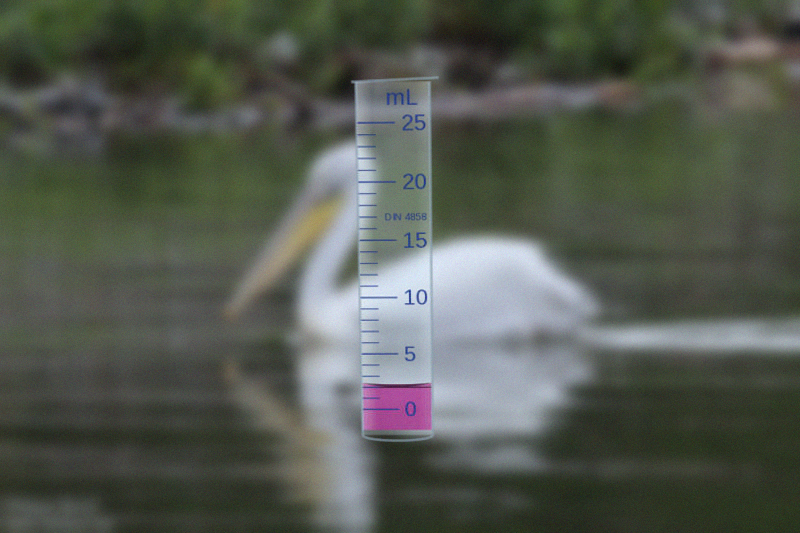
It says {"value": 2, "unit": "mL"}
